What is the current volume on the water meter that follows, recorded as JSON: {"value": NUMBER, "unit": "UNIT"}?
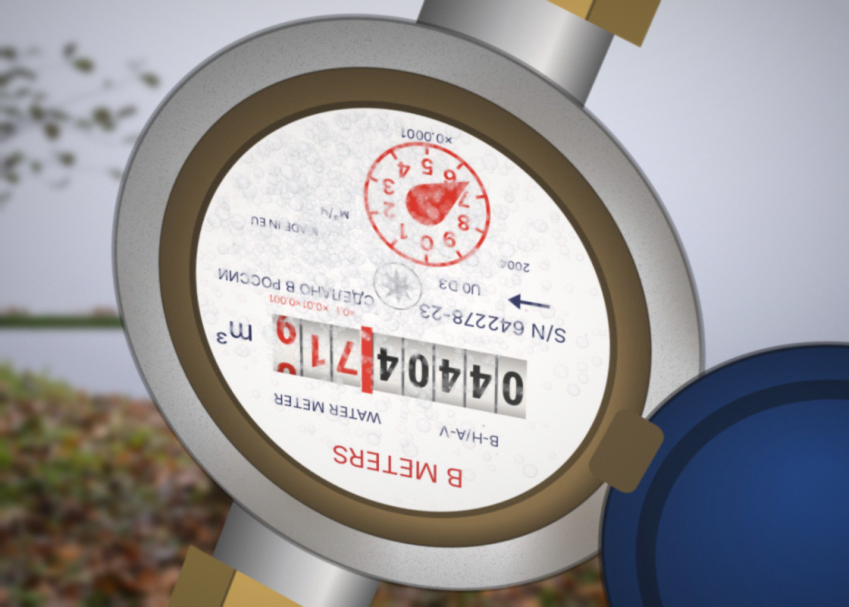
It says {"value": 4404.7186, "unit": "m³"}
